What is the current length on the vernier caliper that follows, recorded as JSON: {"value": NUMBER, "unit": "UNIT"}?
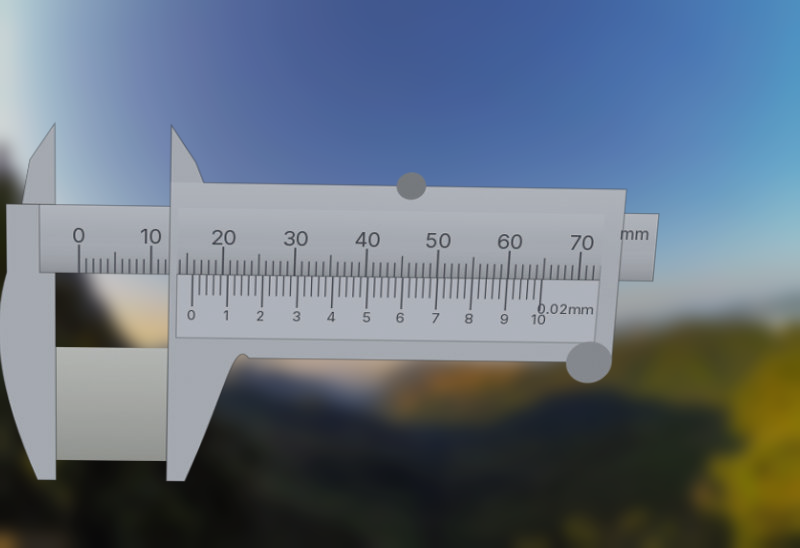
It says {"value": 15.8, "unit": "mm"}
